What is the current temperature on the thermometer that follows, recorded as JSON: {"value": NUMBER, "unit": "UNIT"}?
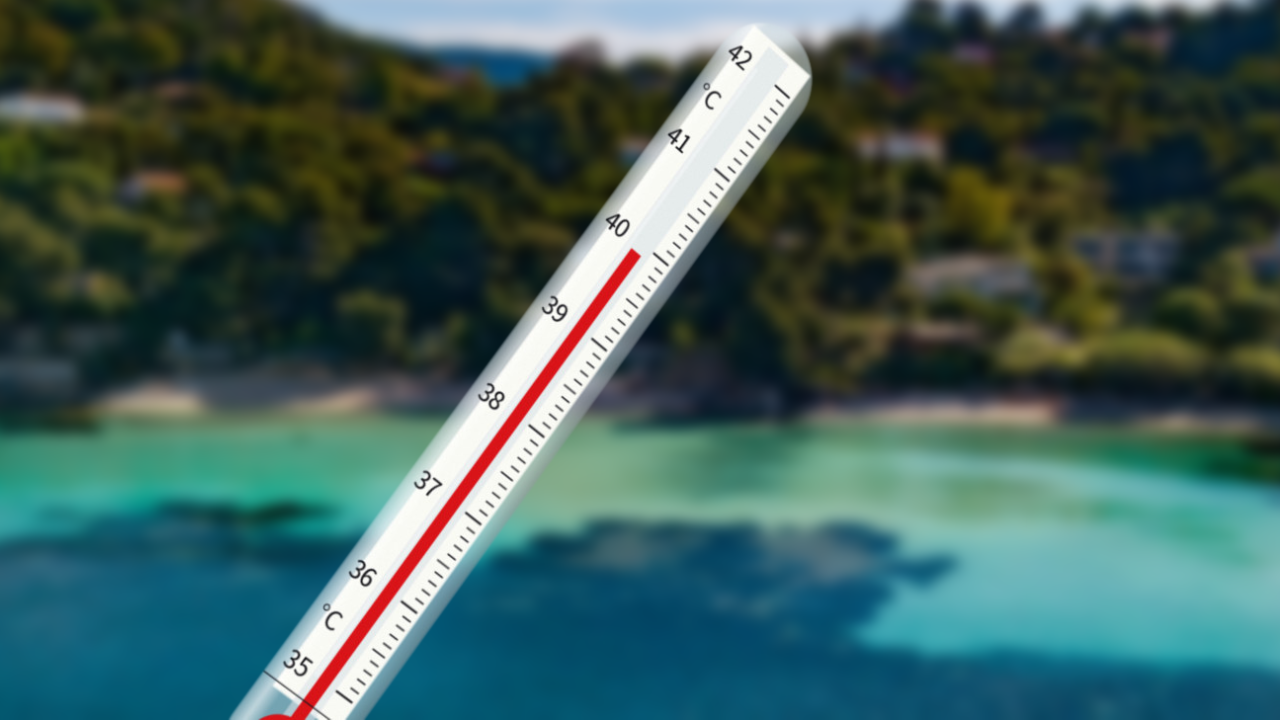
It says {"value": 39.9, "unit": "°C"}
